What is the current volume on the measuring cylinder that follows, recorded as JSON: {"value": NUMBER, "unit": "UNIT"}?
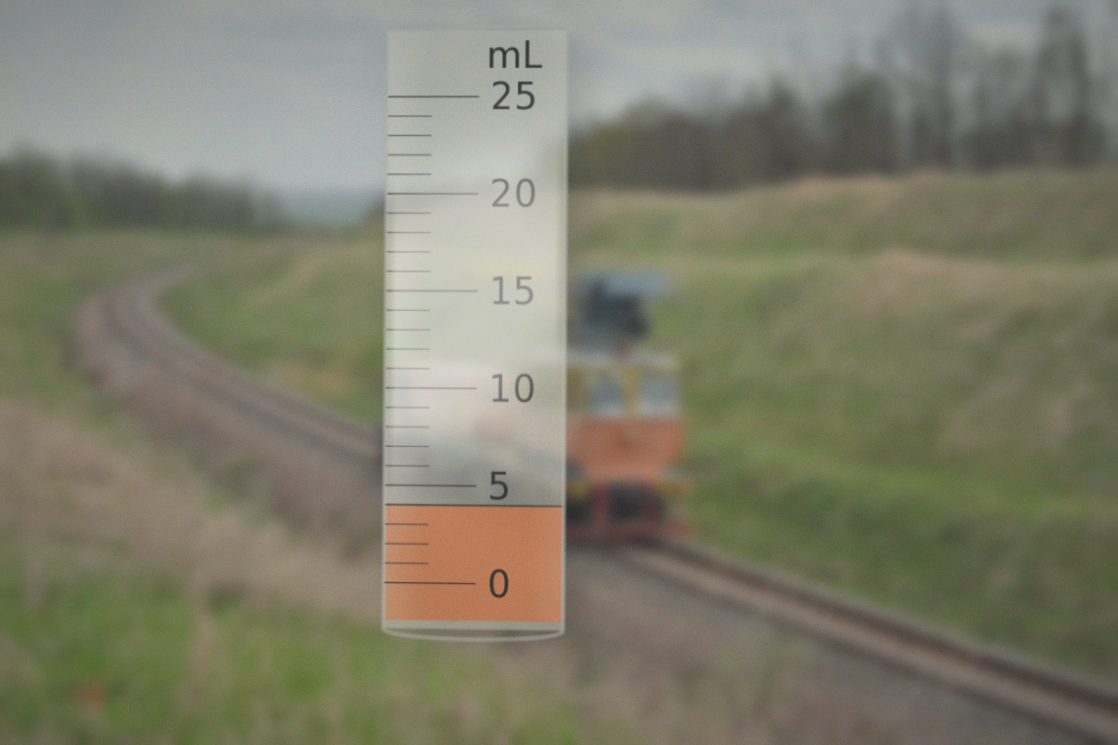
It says {"value": 4, "unit": "mL"}
